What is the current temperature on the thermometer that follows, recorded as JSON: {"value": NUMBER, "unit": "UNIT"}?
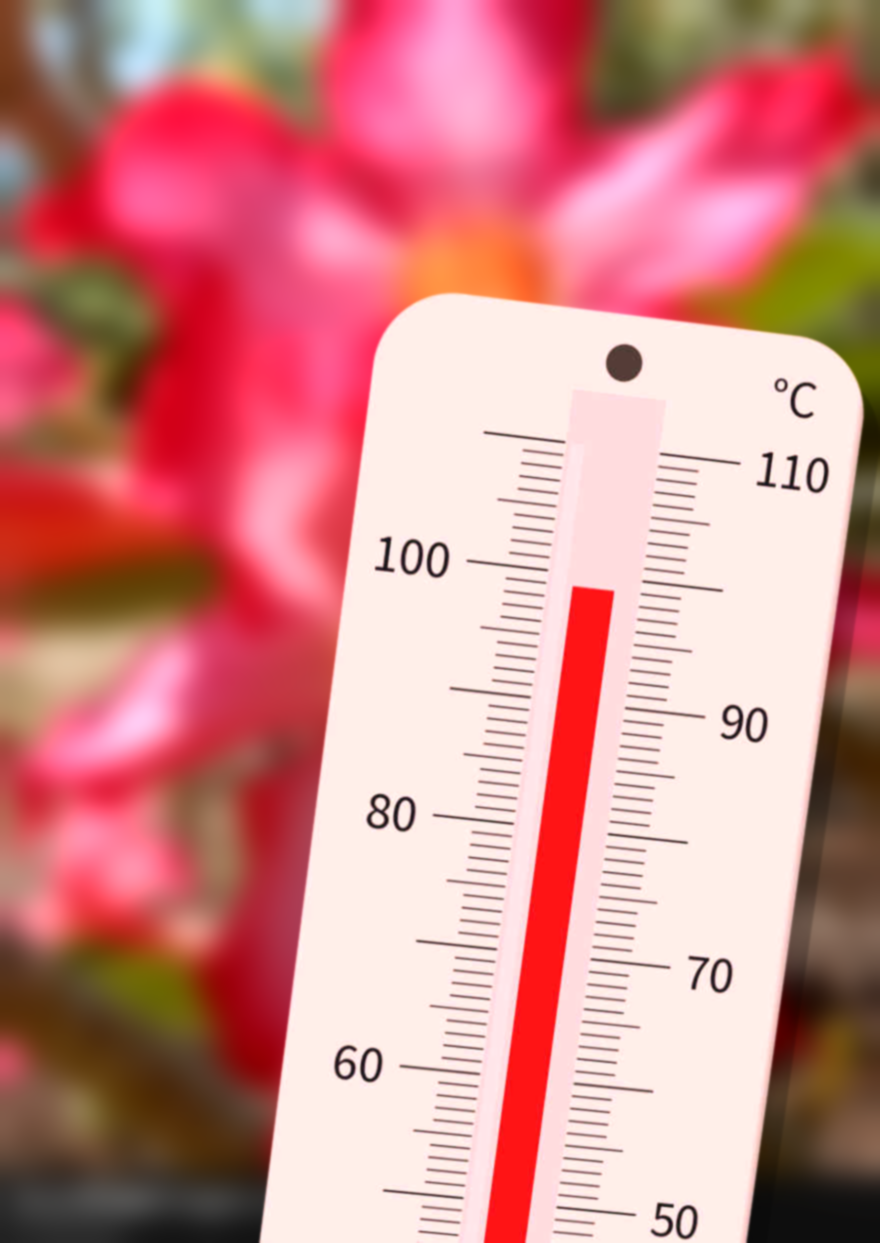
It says {"value": 99, "unit": "°C"}
